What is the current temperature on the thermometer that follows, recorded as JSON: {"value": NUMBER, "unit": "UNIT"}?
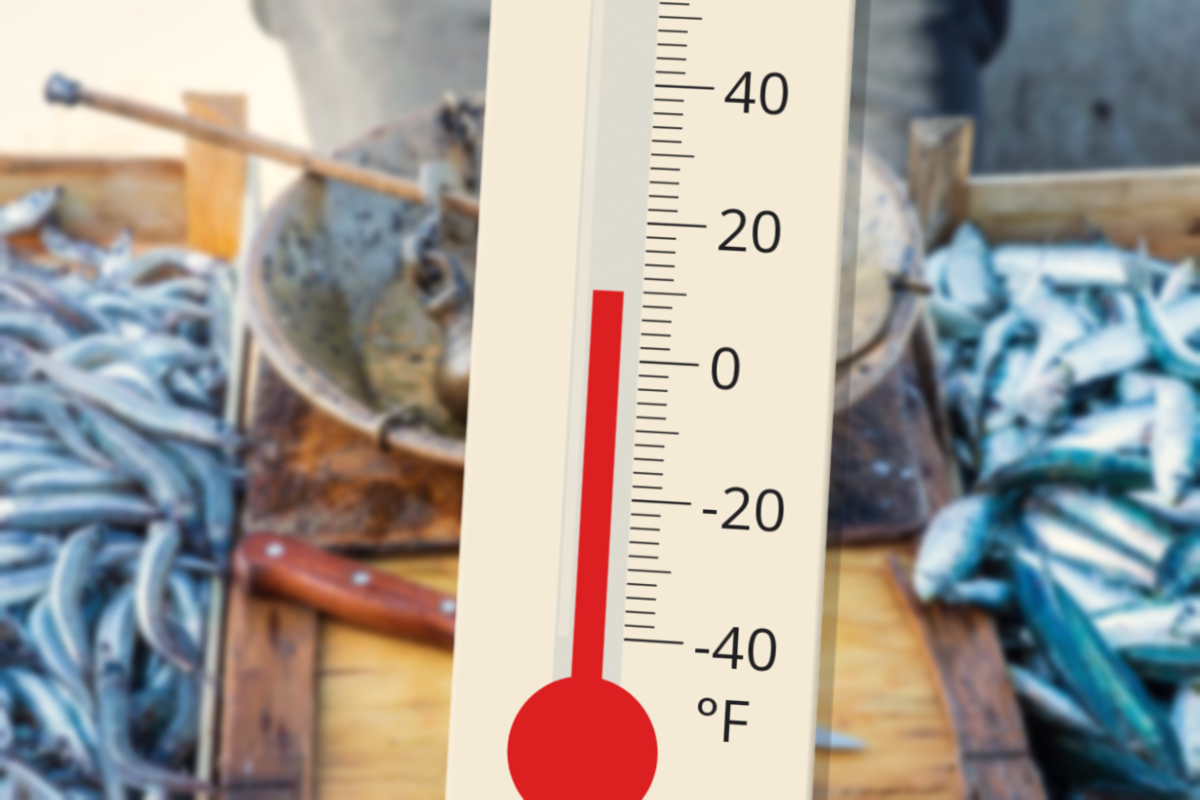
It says {"value": 10, "unit": "°F"}
